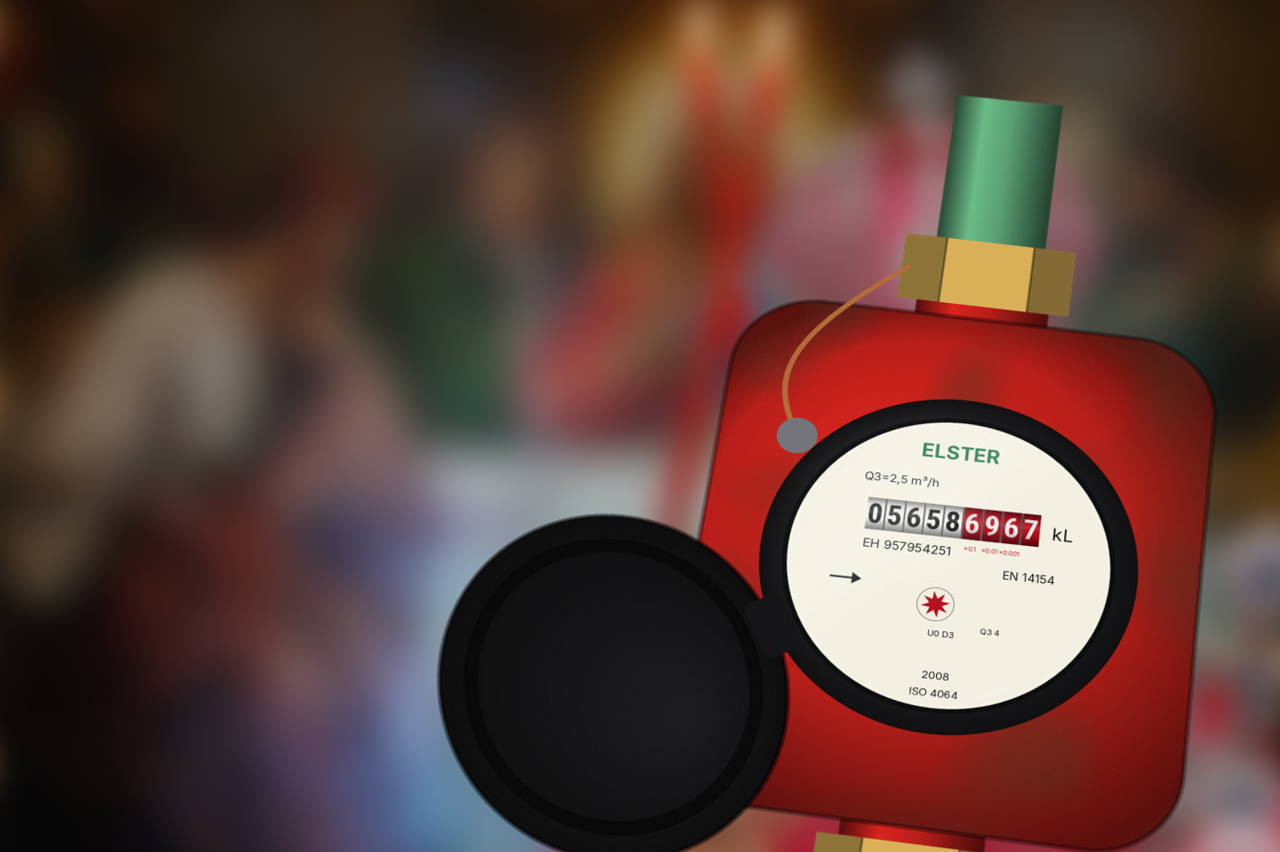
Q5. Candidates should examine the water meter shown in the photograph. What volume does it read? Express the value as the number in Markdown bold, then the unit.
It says **5658.6967** kL
